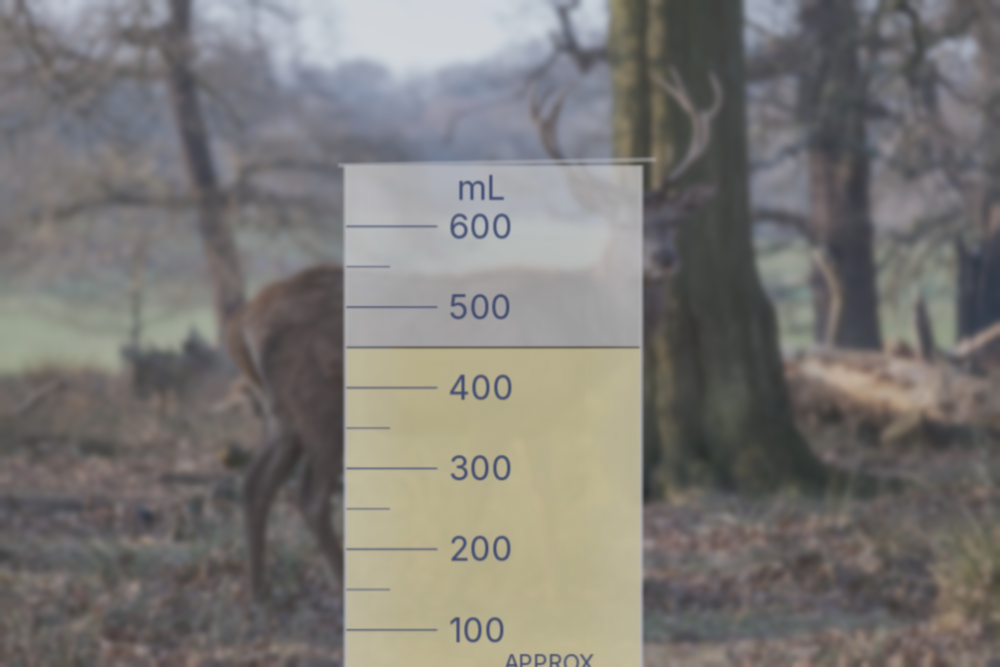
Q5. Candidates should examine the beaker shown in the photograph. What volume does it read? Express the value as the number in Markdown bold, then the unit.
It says **450** mL
